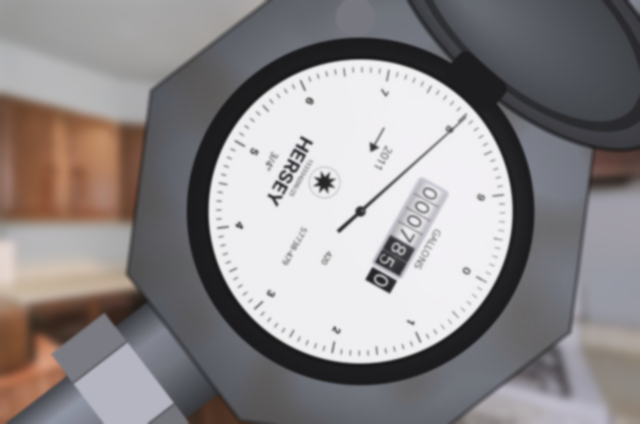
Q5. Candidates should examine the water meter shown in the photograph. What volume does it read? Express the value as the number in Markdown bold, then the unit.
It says **7848.0** gal
